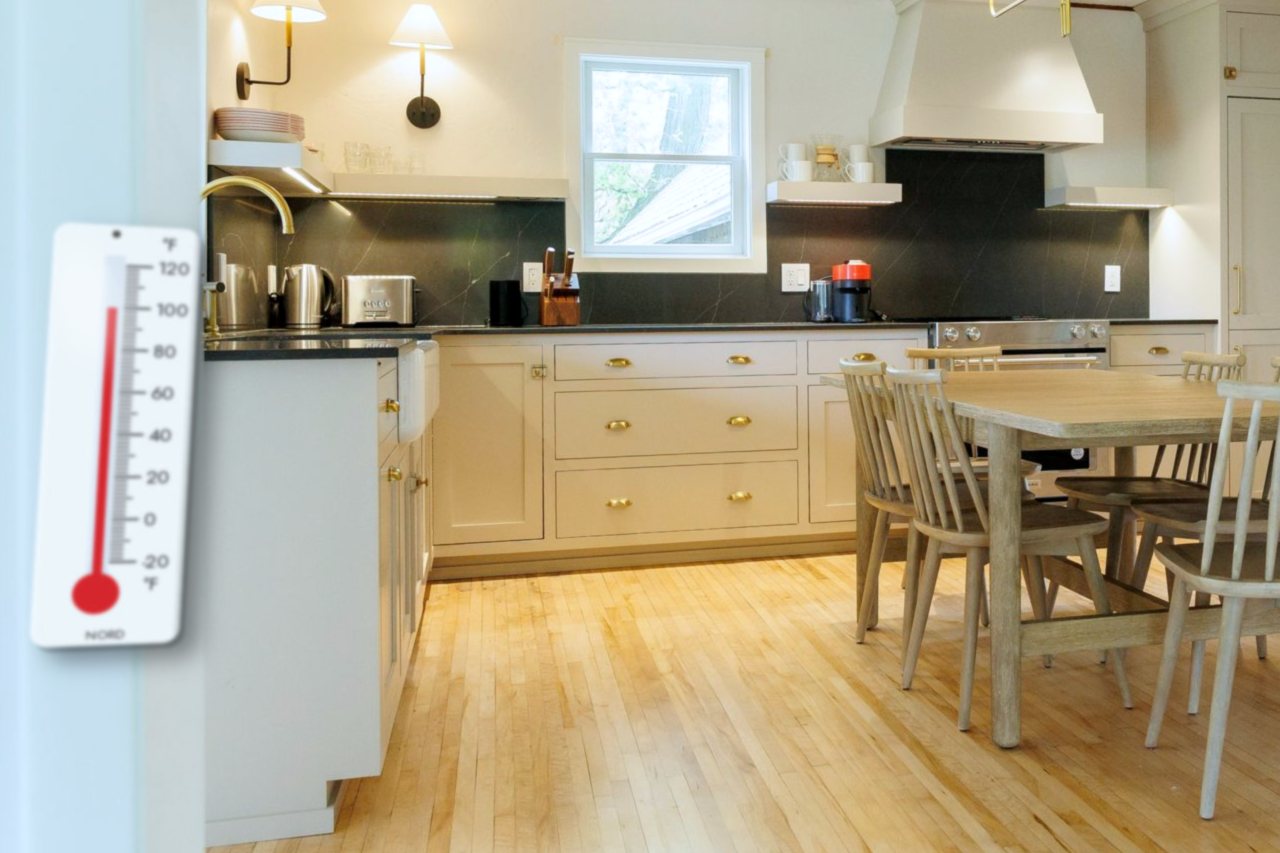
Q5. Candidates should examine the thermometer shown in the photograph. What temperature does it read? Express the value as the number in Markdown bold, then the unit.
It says **100** °F
